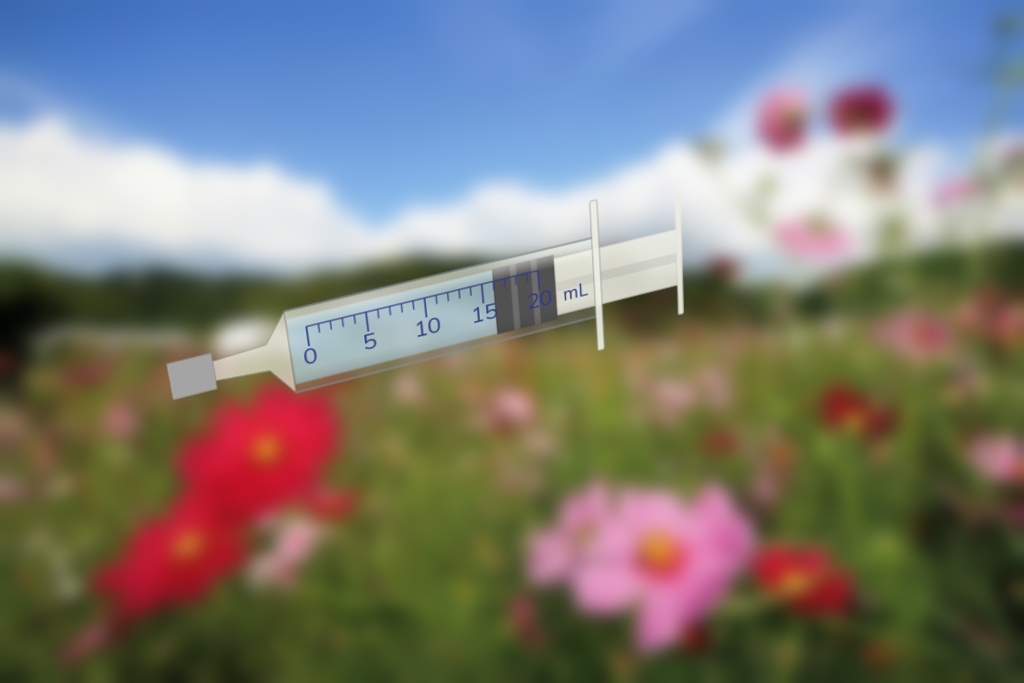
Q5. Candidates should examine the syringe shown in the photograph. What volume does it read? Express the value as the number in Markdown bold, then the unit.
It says **16** mL
